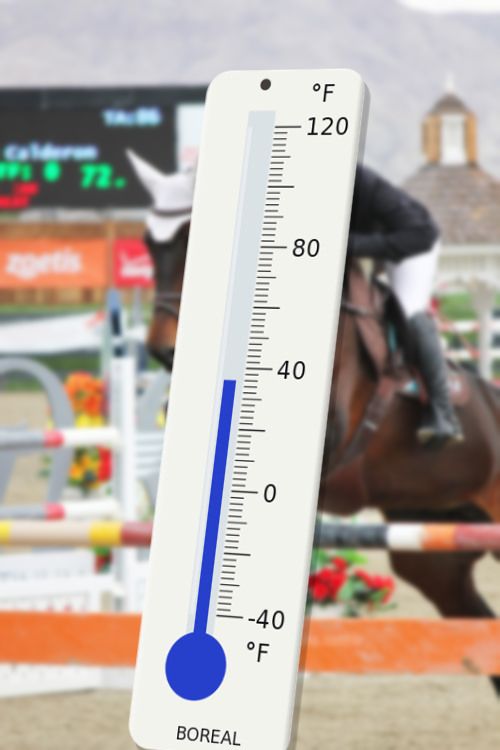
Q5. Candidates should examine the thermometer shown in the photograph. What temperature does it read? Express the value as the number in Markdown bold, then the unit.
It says **36** °F
